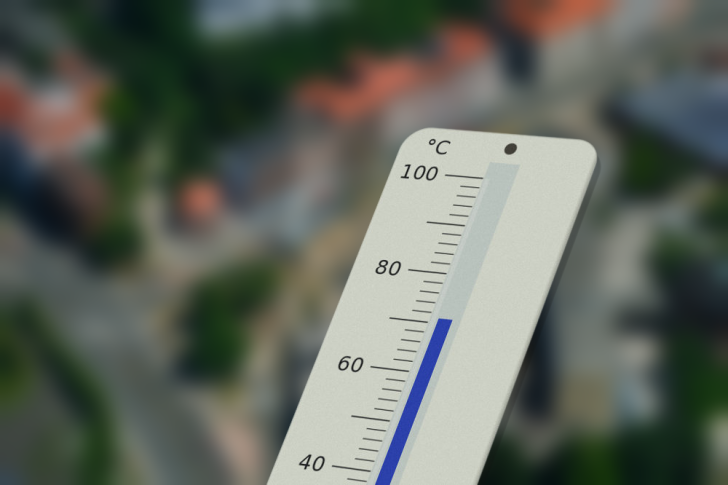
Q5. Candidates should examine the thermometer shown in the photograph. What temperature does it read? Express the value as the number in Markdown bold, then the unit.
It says **71** °C
